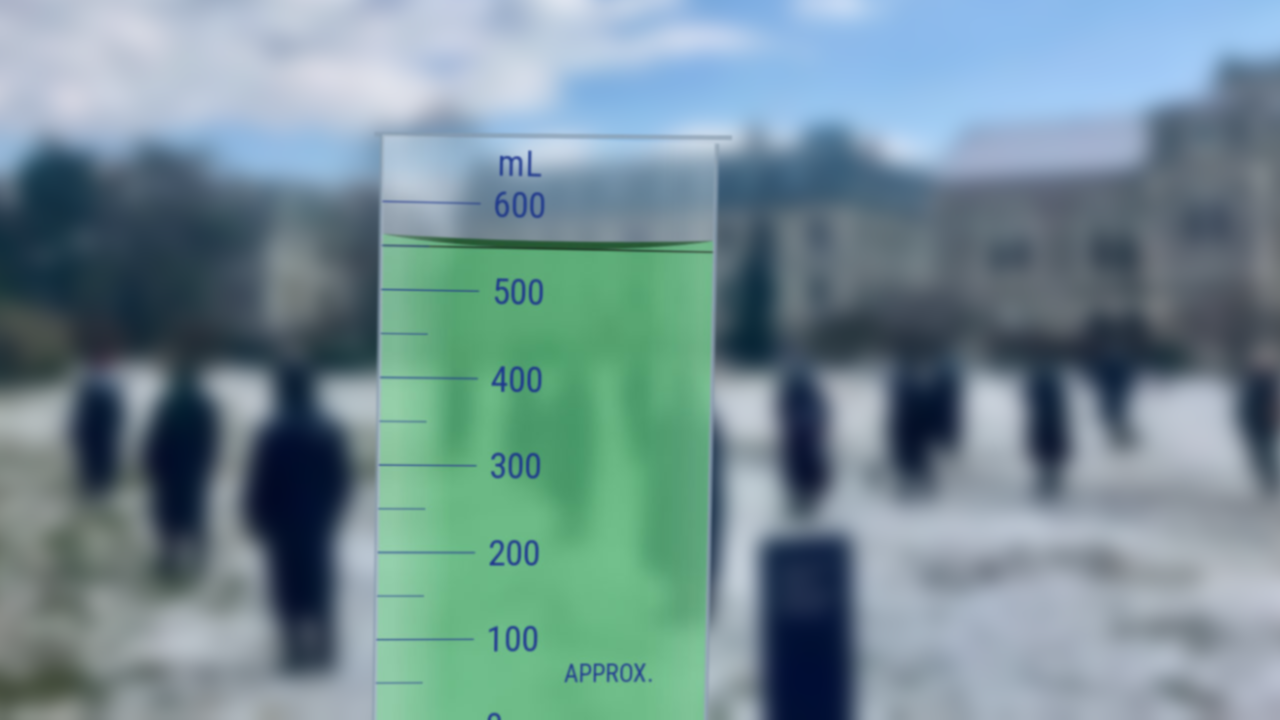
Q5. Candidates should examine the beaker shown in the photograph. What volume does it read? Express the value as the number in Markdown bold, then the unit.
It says **550** mL
